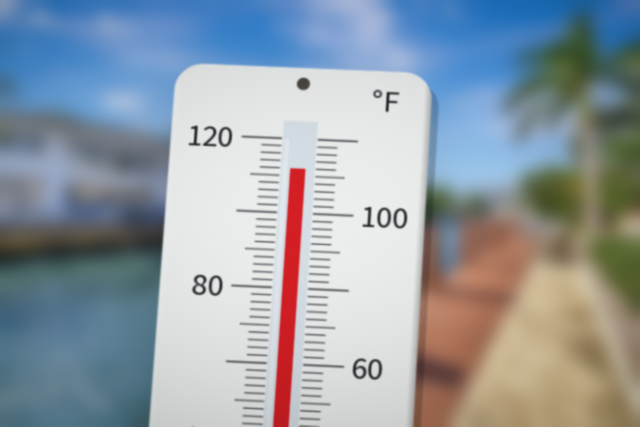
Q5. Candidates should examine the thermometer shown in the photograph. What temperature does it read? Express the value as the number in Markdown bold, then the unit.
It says **112** °F
